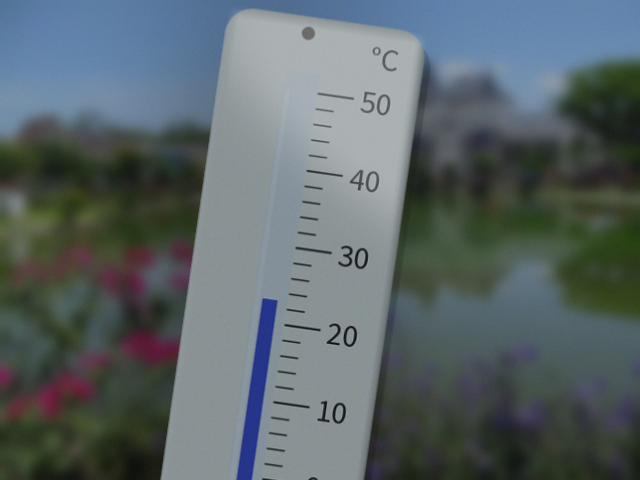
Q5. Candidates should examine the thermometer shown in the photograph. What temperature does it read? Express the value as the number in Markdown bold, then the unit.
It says **23** °C
